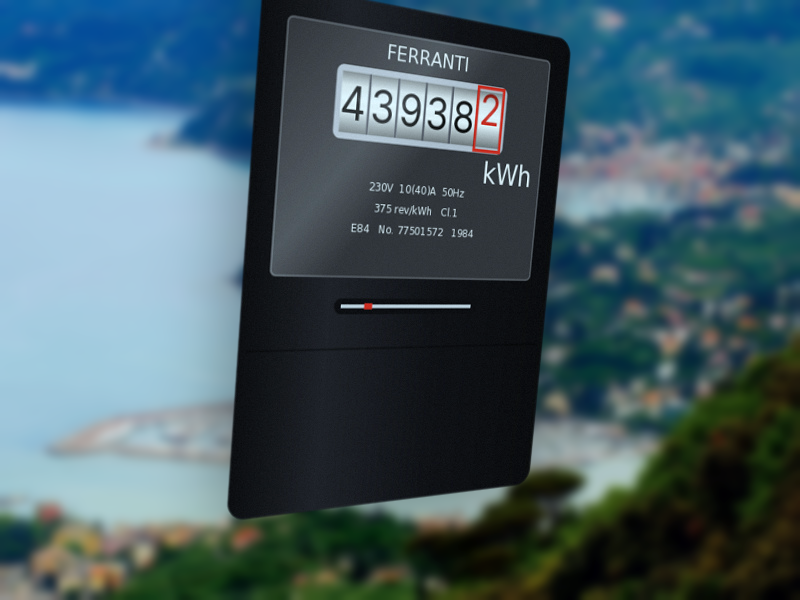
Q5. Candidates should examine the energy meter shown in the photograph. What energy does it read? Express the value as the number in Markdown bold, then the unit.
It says **43938.2** kWh
